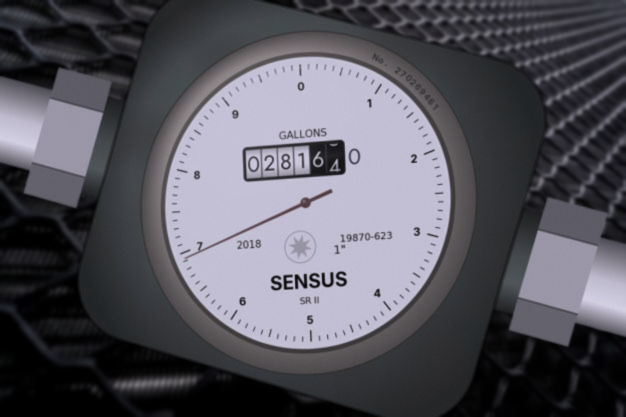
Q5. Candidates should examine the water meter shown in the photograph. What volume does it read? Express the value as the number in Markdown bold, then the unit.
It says **281636.9** gal
